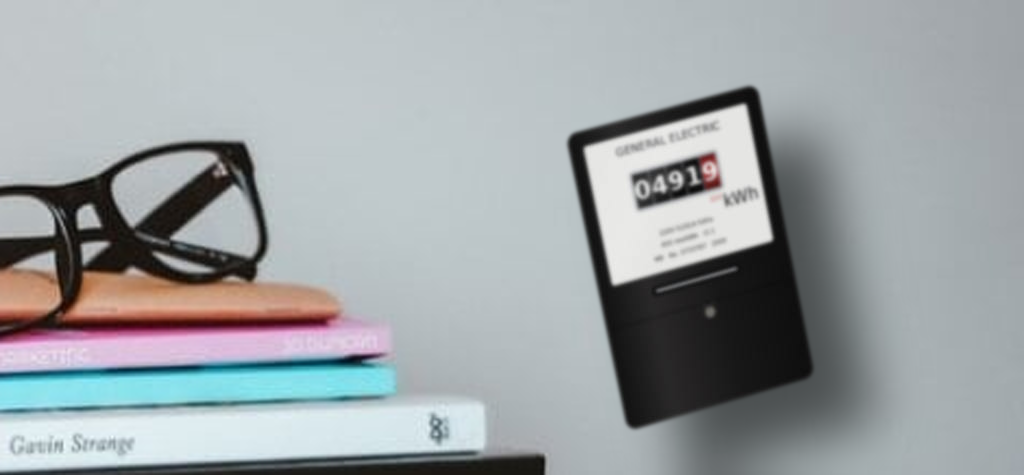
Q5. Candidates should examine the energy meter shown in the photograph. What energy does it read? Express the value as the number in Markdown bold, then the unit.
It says **491.9** kWh
